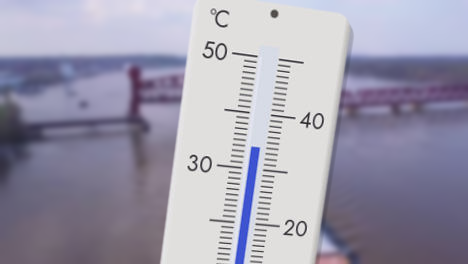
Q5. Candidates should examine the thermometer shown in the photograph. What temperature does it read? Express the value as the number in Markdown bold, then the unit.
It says **34** °C
